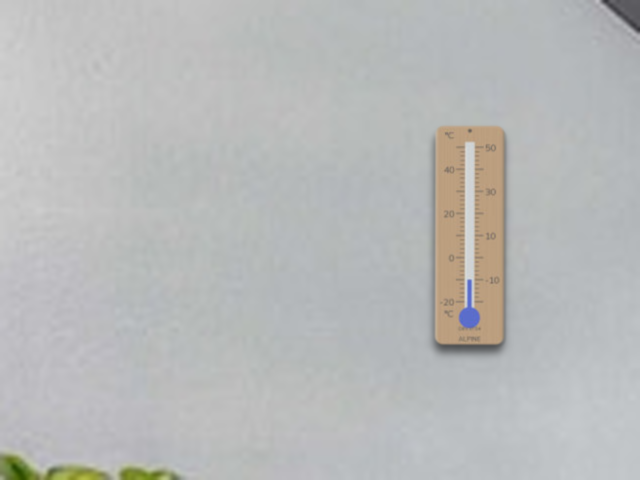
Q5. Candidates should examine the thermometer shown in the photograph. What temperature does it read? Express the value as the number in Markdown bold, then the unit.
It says **-10** °C
